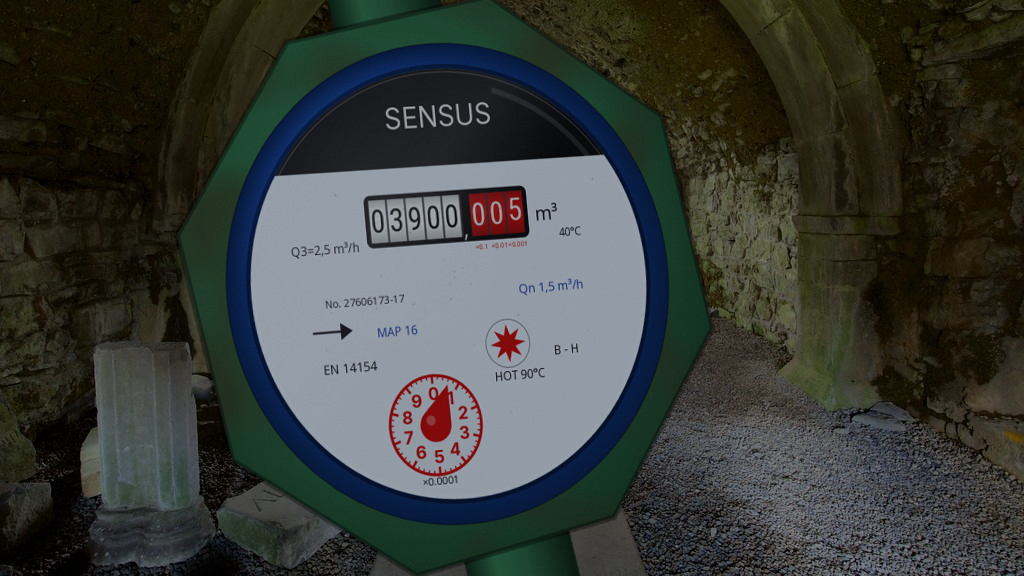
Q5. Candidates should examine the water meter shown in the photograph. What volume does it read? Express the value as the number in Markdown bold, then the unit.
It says **3900.0050** m³
